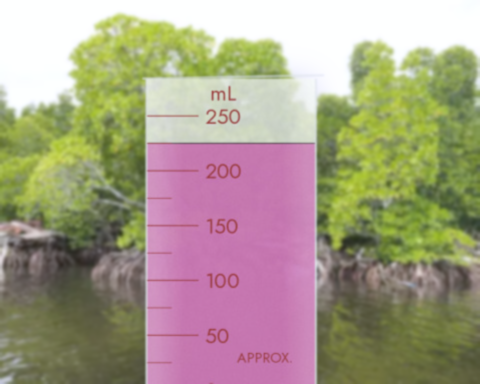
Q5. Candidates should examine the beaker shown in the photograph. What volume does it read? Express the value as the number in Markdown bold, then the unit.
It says **225** mL
